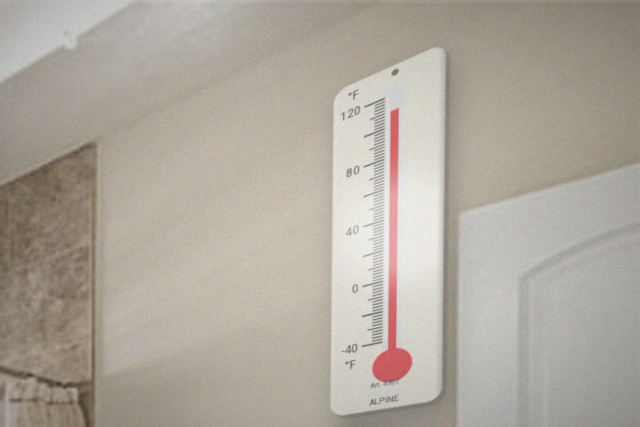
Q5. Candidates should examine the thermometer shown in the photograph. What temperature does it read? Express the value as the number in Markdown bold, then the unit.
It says **110** °F
